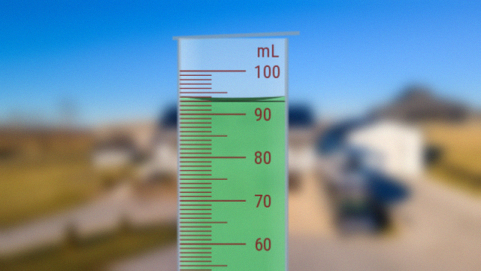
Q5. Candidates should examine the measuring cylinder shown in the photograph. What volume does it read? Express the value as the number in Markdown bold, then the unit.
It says **93** mL
